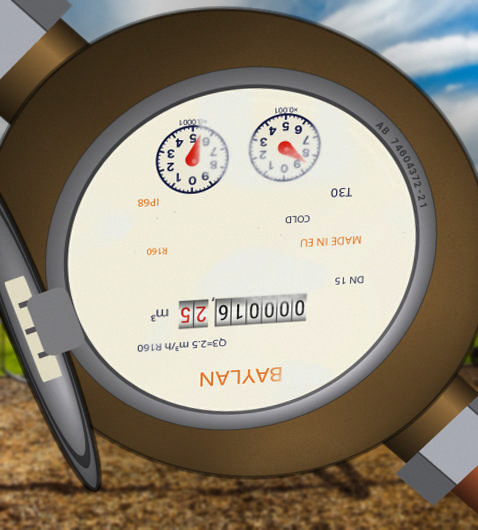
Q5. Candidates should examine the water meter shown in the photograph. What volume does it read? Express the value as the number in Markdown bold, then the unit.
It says **16.2585** m³
